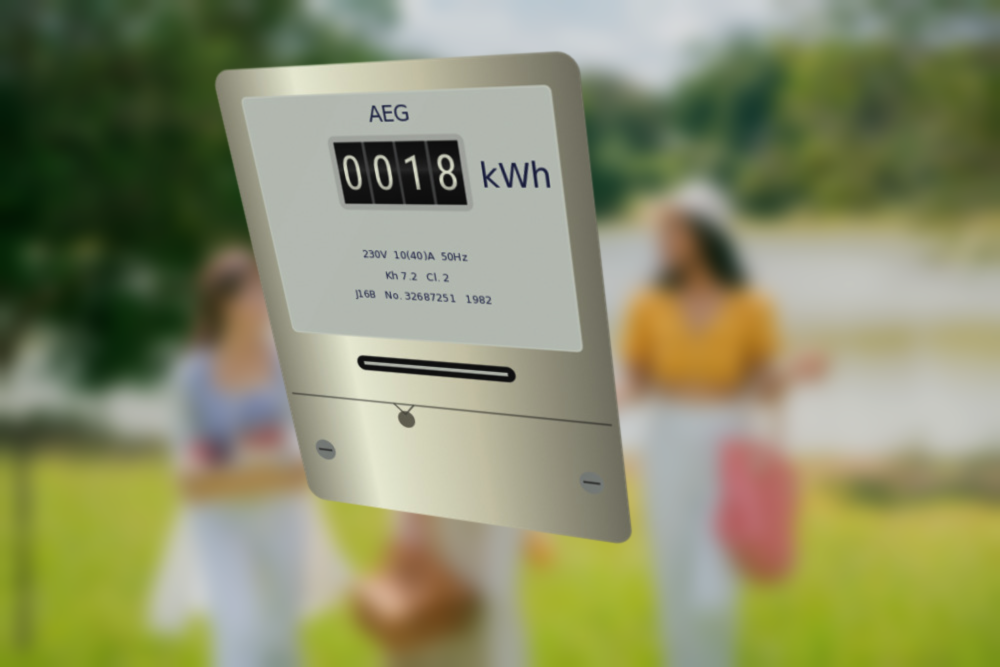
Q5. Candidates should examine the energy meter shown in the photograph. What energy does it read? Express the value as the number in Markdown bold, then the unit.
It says **18** kWh
